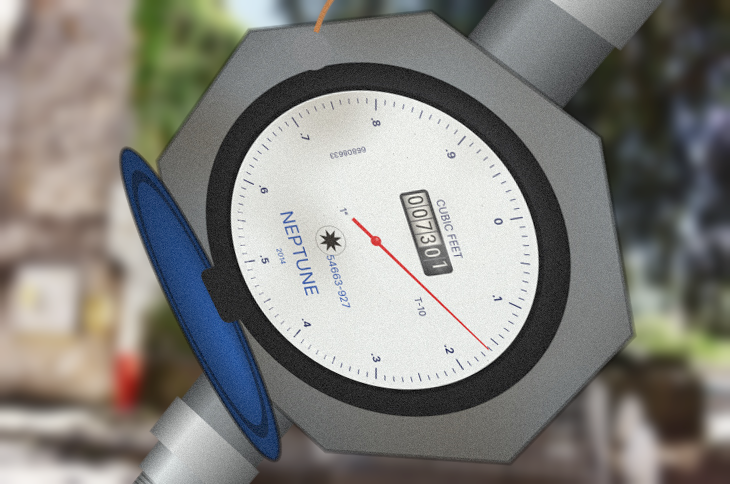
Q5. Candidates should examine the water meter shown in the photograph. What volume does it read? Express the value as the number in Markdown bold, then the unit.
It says **7301.16** ft³
